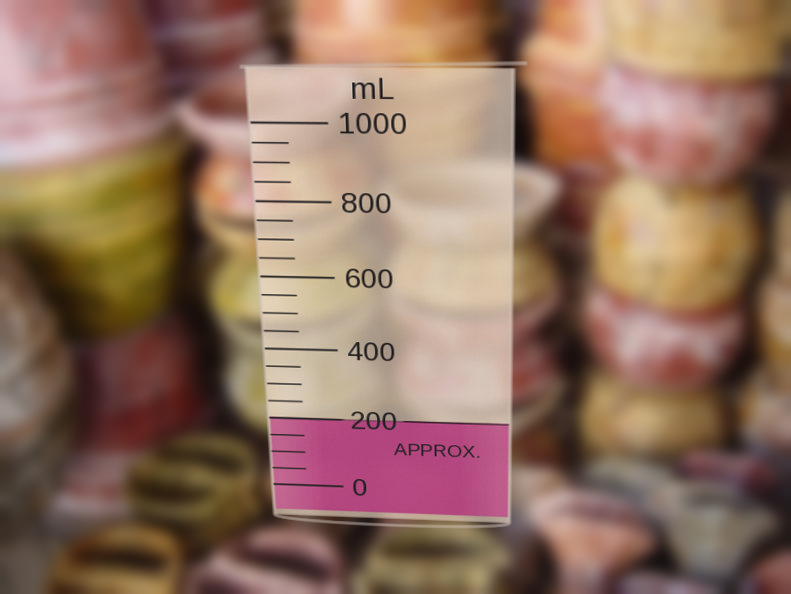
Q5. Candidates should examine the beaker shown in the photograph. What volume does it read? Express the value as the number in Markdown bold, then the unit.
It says **200** mL
